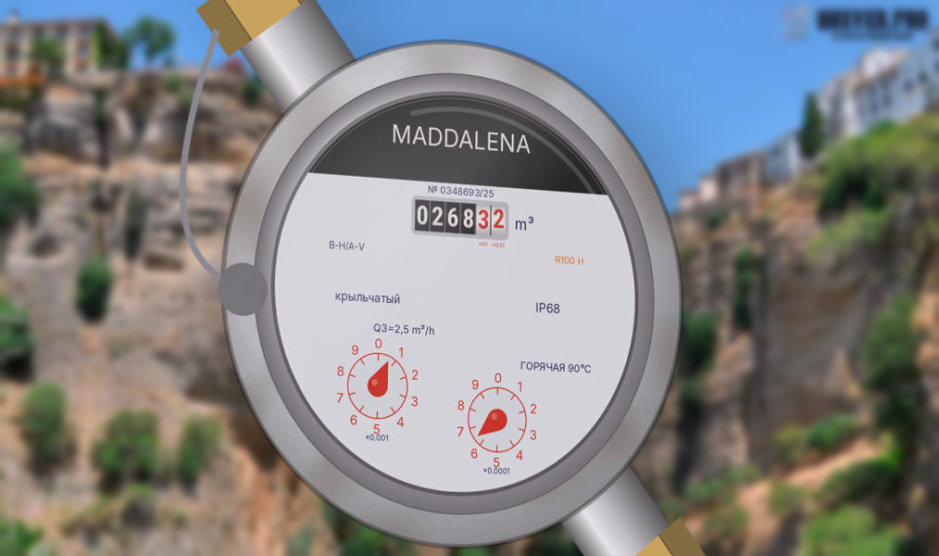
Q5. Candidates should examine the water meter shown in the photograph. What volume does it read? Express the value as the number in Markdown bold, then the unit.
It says **268.3206** m³
